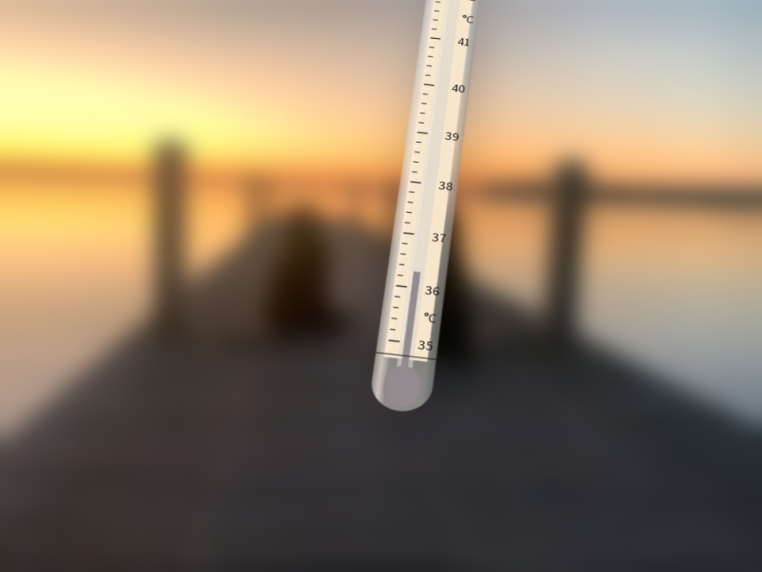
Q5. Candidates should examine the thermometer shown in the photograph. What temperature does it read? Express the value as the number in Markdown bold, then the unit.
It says **36.3** °C
